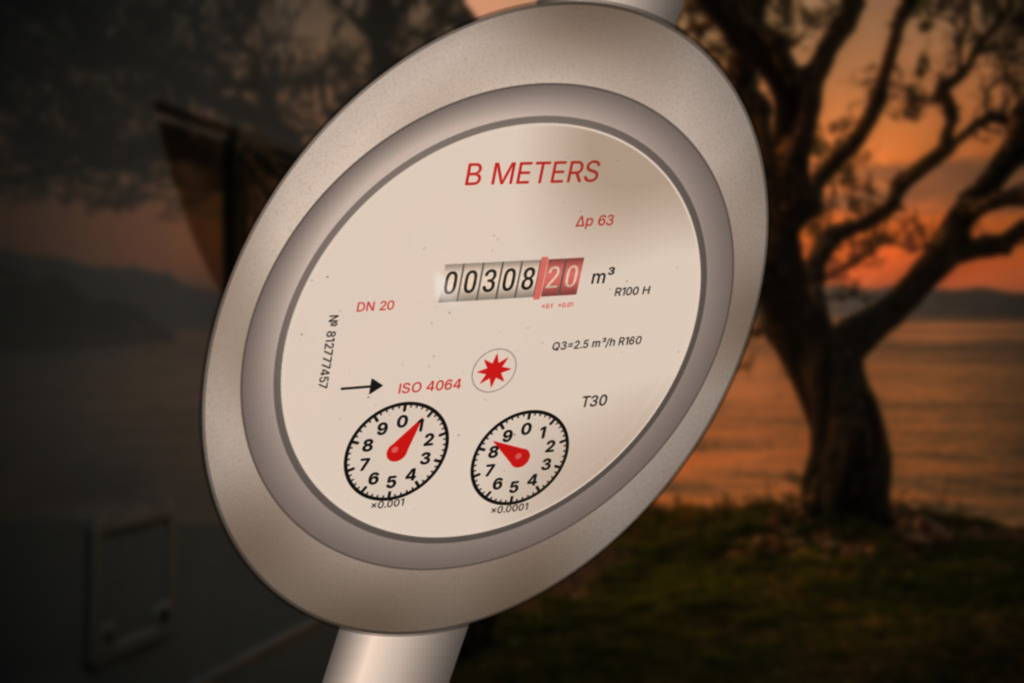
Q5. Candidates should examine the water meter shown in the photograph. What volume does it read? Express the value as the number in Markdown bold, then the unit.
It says **308.2008** m³
